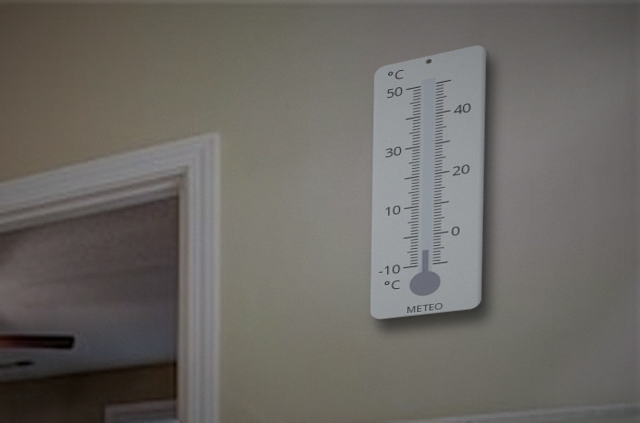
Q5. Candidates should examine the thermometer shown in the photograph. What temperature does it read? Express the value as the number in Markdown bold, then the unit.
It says **-5** °C
